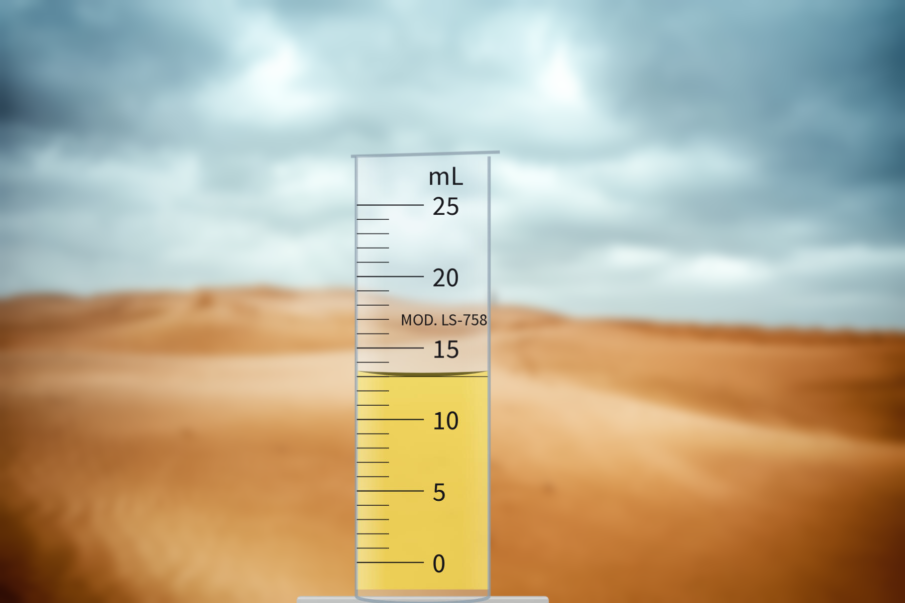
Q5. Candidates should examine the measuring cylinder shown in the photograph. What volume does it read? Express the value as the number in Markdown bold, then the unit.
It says **13** mL
